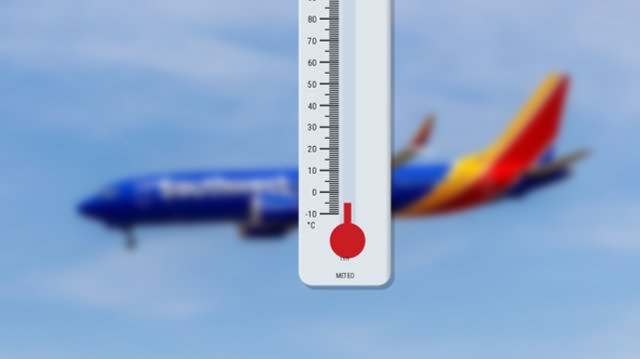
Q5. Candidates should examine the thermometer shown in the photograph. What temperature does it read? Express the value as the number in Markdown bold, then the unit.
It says **-5** °C
